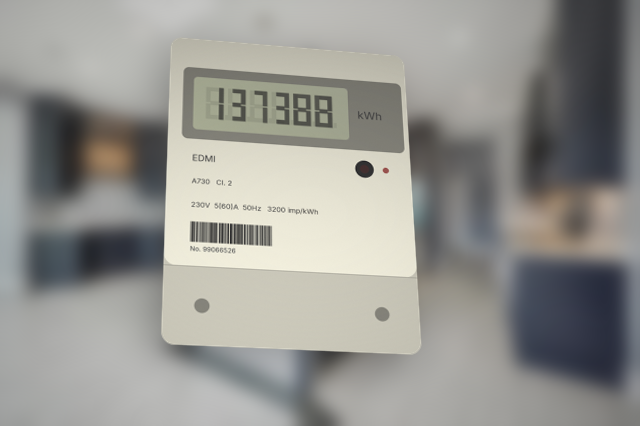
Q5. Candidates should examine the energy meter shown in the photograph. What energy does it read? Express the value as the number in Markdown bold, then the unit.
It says **137388** kWh
